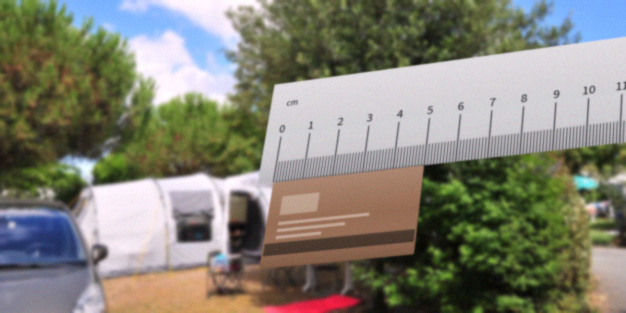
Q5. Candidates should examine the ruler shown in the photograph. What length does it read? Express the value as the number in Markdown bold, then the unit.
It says **5** cm
